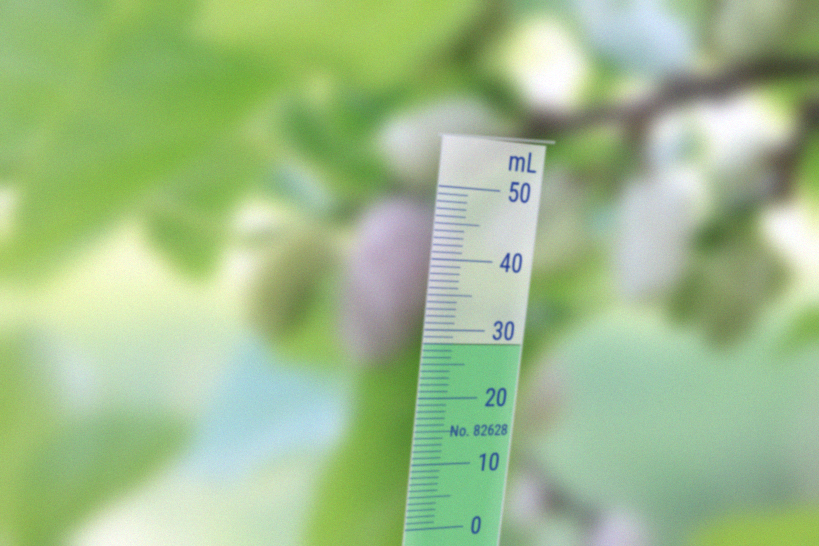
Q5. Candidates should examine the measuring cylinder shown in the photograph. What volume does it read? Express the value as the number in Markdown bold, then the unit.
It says **28** mL
